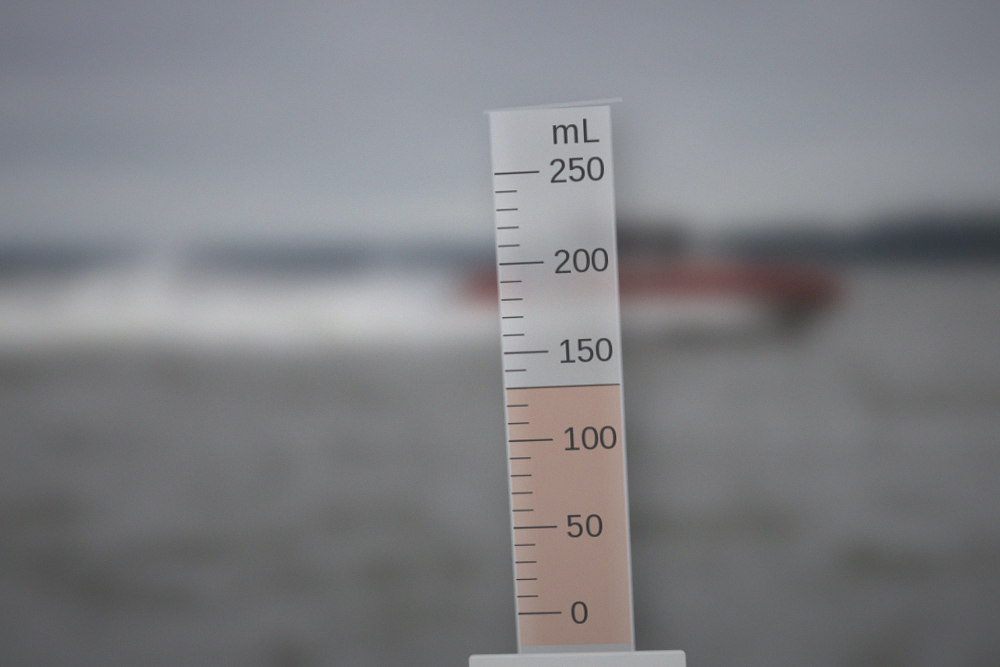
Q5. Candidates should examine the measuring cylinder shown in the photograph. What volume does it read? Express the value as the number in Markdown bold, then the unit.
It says **130** mL
